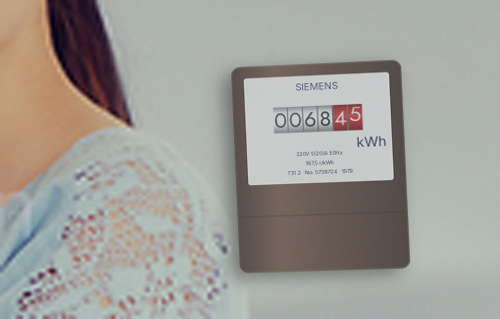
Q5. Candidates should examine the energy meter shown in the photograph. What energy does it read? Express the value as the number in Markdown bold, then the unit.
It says **68.45** kWh
